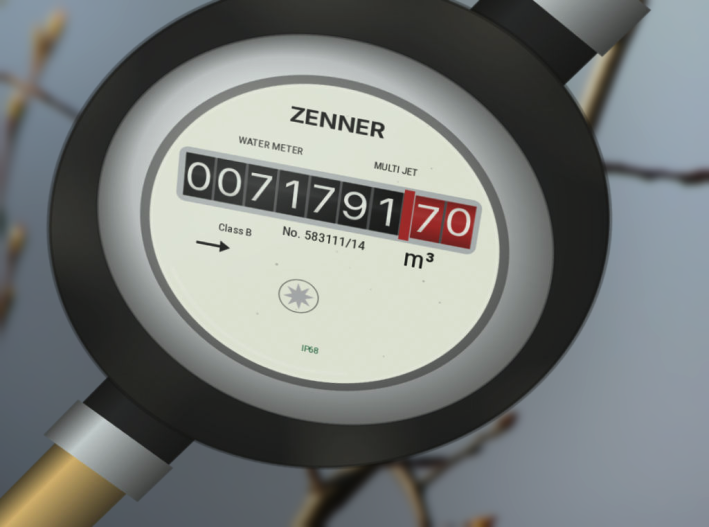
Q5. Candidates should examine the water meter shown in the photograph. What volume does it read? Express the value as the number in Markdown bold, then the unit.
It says **71791.70** m³
